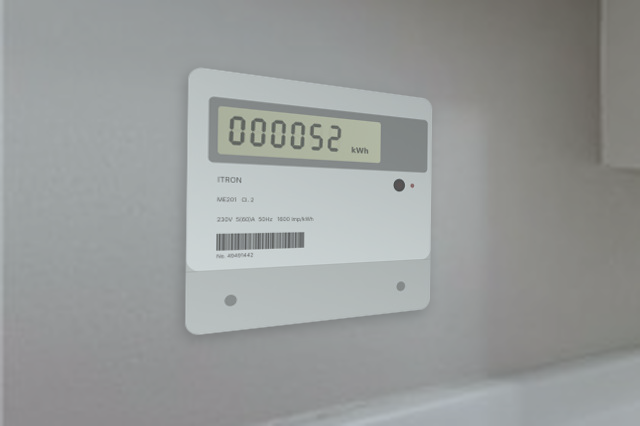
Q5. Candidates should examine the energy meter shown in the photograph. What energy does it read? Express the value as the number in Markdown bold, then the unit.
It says **52** kWh
